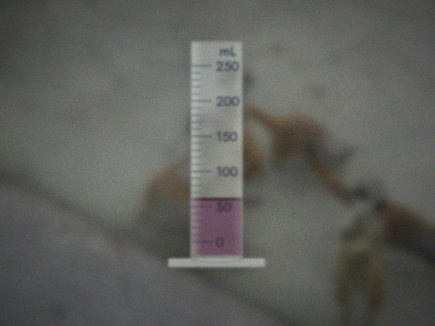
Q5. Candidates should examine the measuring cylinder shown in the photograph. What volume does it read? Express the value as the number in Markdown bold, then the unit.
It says **60** mL
